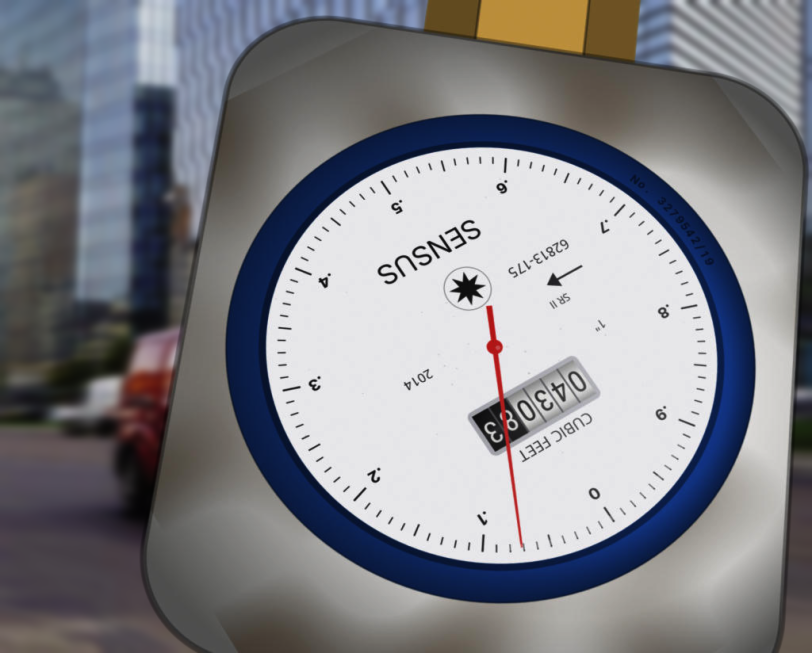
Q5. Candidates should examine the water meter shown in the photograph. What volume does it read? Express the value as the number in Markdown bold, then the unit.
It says **43083.07** ft³
